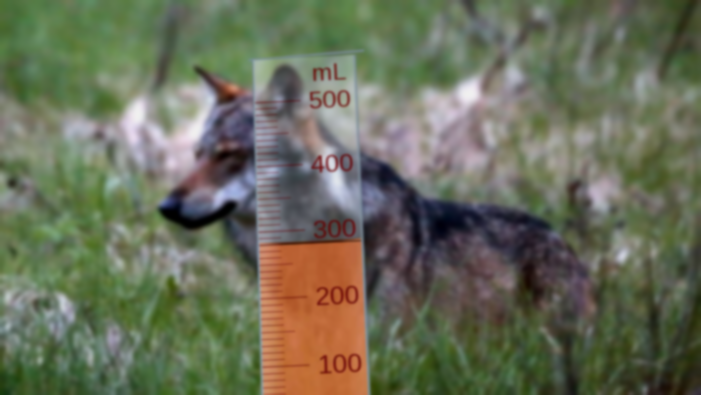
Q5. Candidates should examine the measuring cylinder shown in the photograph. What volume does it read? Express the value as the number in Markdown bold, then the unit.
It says **280** mL
